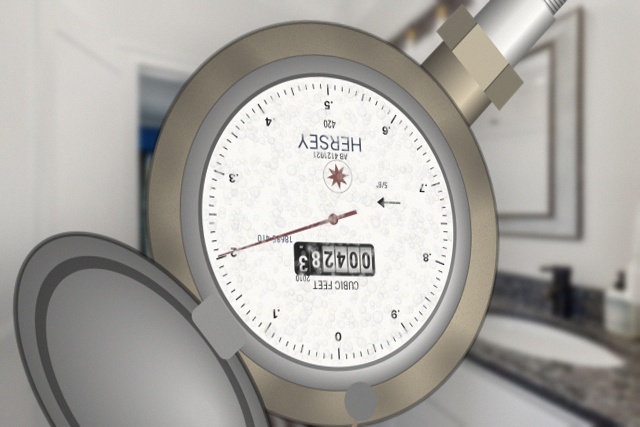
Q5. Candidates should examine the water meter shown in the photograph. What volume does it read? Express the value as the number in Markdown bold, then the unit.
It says **4283.20** ft³
